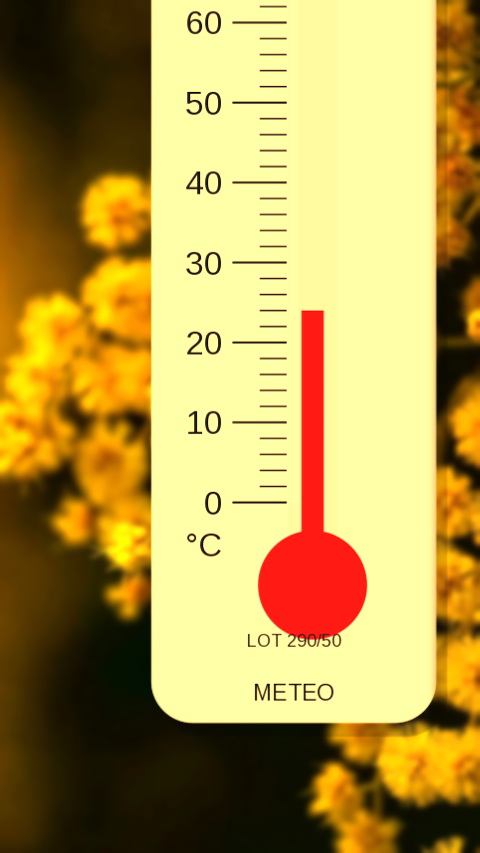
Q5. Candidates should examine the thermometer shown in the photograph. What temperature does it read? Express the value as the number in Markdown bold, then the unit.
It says **24** °C
